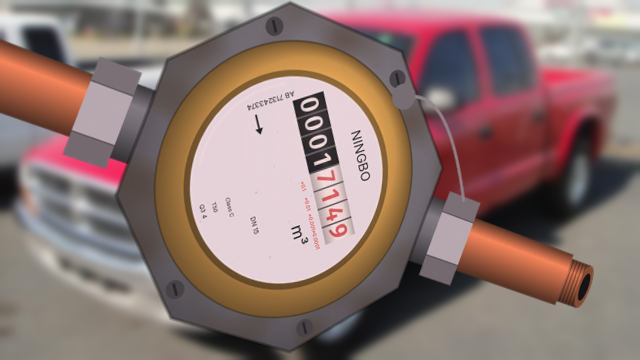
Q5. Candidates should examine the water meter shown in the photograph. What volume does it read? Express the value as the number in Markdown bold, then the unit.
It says **1.7149** m³
